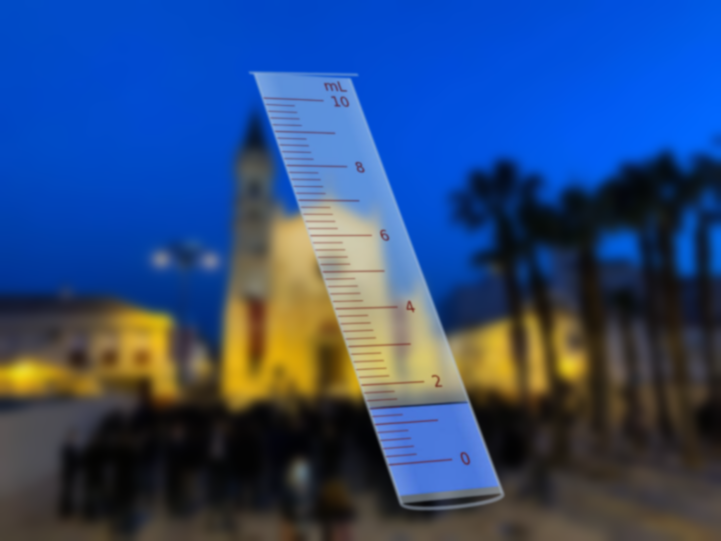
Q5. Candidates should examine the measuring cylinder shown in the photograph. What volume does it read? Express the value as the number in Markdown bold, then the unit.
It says **1.4** mL
